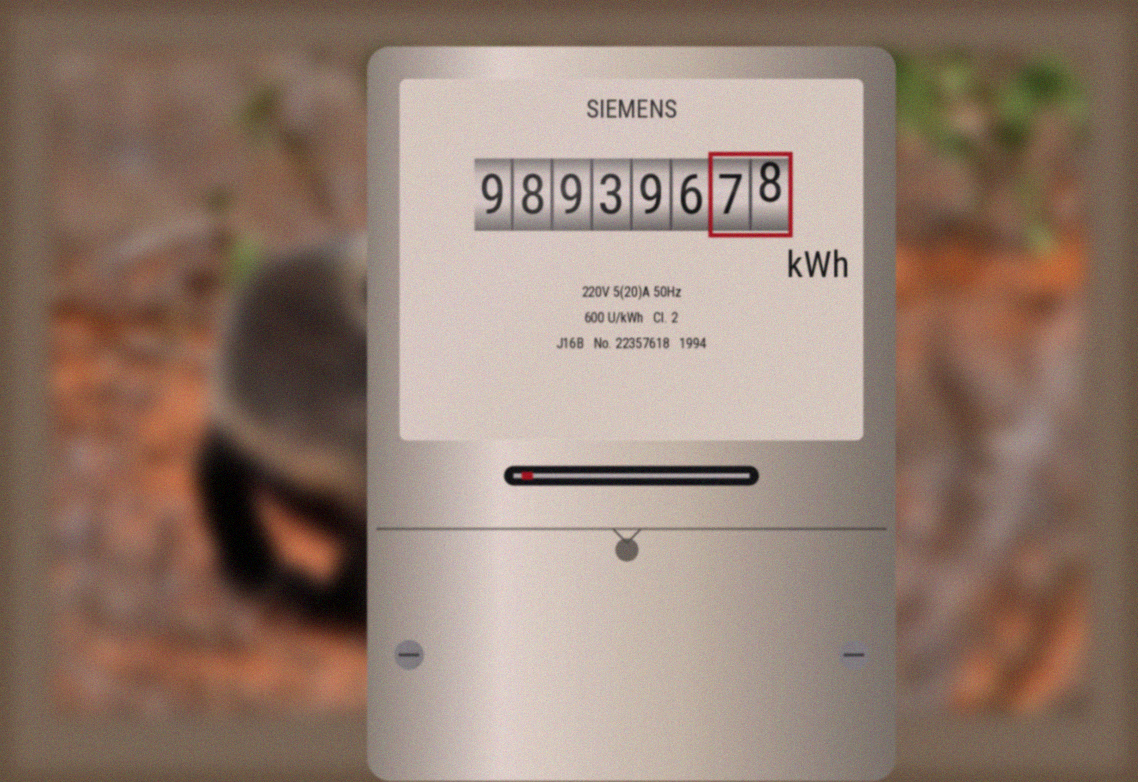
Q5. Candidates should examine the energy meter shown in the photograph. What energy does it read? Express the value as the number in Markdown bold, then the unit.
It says **989396.78** kWh
